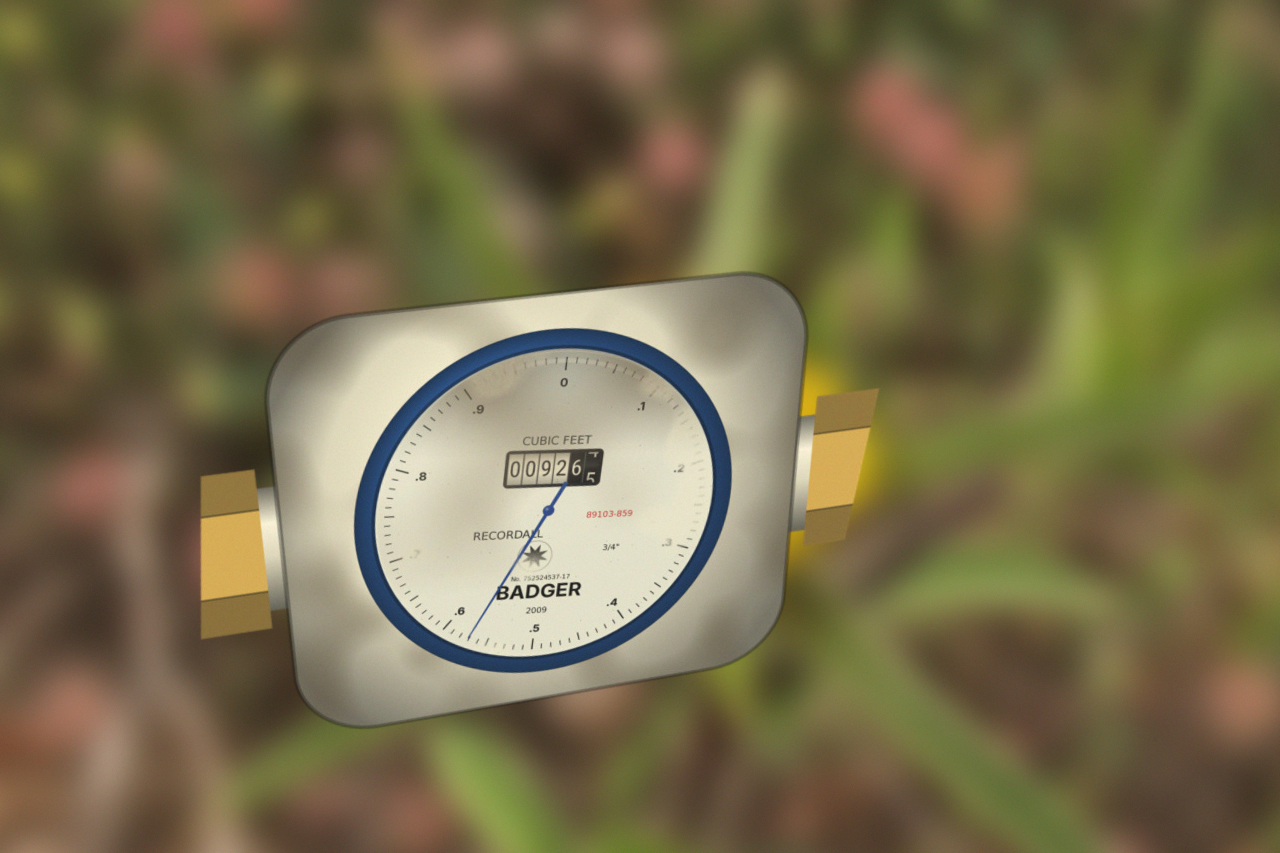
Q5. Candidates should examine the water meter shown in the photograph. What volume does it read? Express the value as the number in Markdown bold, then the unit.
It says **9264.57** ft³
